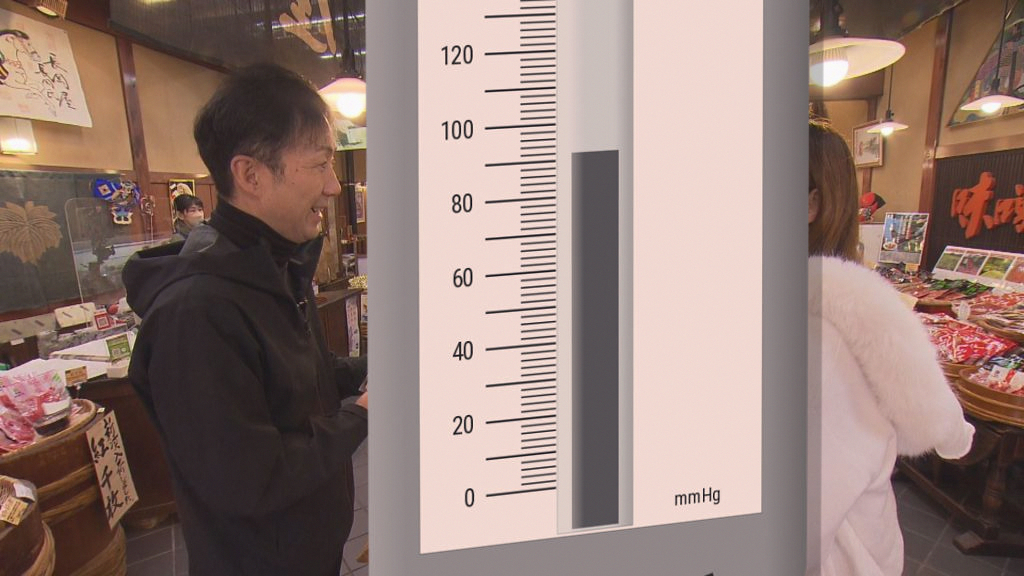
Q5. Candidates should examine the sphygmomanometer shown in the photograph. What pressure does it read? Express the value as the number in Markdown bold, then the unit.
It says **92** mmHg
